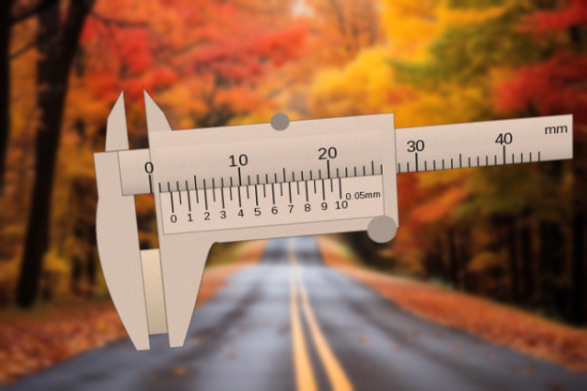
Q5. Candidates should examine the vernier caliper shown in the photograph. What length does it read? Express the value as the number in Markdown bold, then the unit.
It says **2.2** mm
